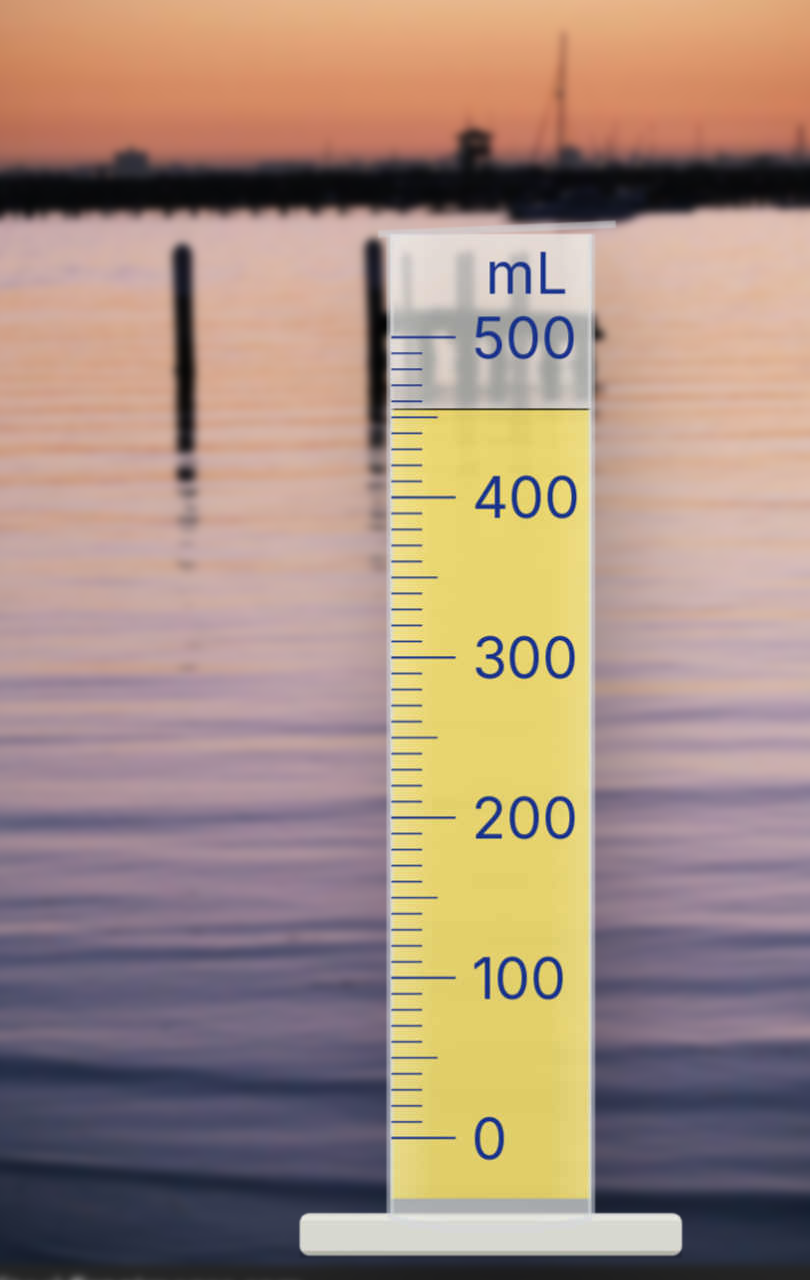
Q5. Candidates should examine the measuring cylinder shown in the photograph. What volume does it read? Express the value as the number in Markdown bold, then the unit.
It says **455** mL
